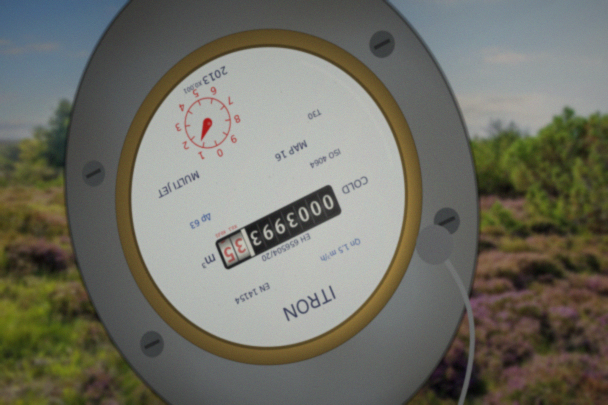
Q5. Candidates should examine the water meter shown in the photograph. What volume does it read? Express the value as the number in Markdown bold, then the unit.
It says **3993.351** m³
